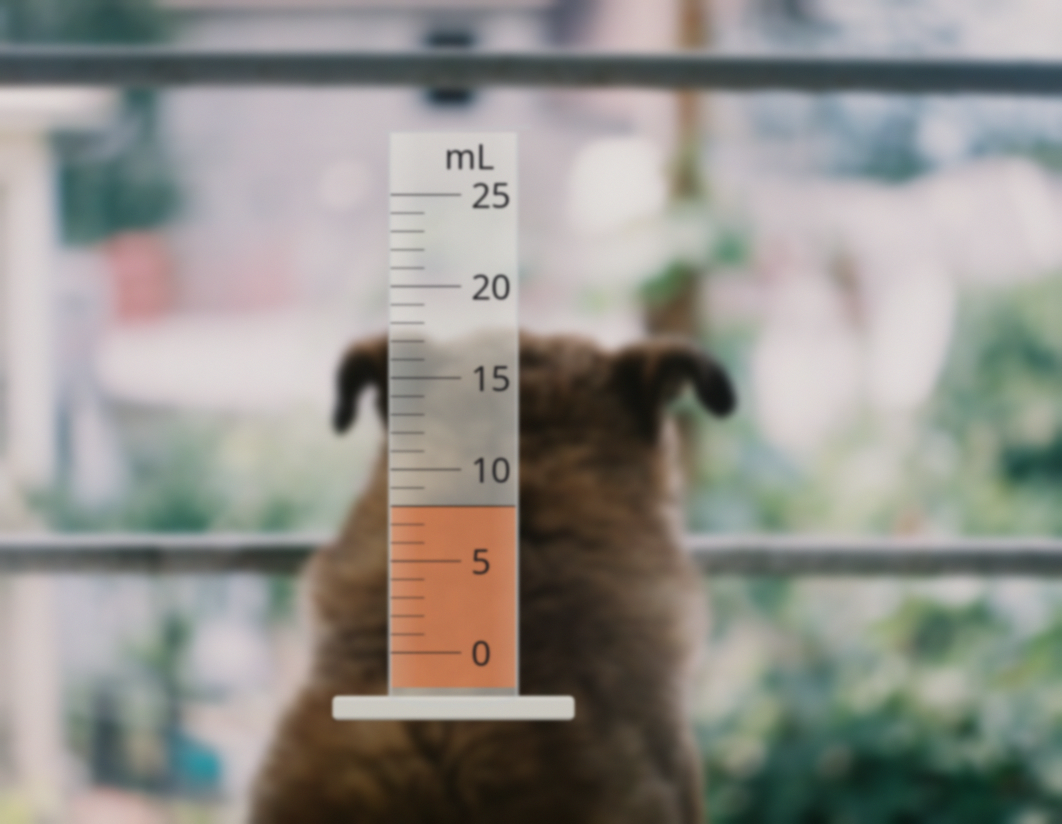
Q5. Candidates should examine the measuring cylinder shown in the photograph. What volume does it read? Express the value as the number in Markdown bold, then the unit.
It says **8** mL
